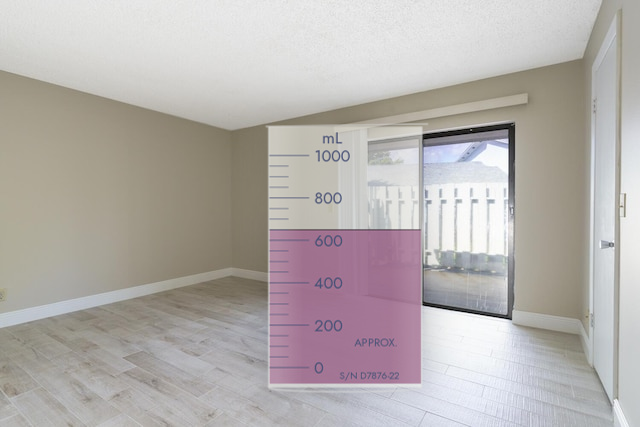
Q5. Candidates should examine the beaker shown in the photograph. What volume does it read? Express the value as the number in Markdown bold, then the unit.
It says **650** mL
